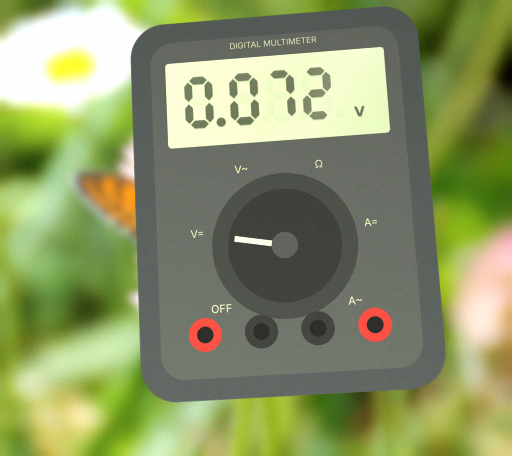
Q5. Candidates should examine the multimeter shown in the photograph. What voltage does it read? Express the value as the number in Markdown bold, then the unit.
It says **0.072** V
